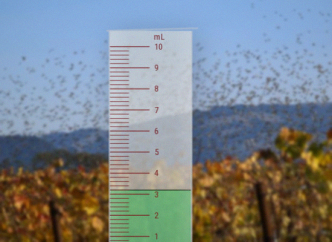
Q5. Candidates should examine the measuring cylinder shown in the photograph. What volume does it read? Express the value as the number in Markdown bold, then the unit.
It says **3.2** mL
